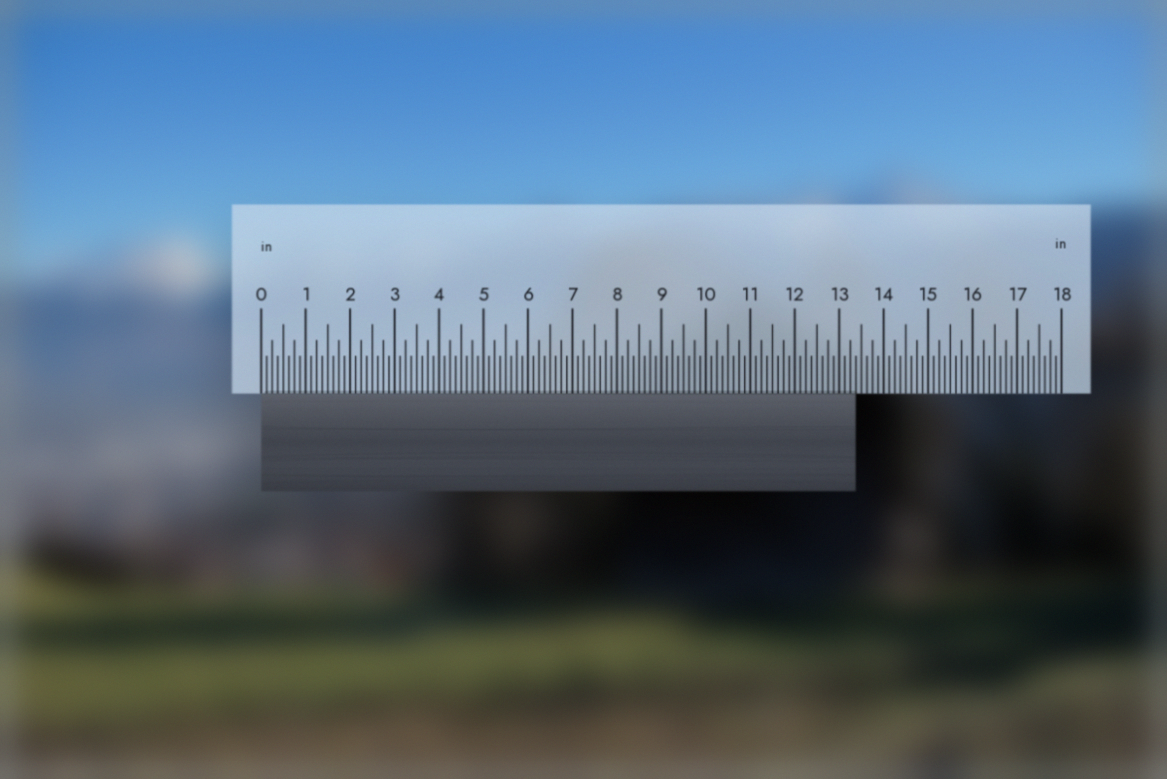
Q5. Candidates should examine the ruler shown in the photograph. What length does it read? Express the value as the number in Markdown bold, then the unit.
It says **13.375** in
